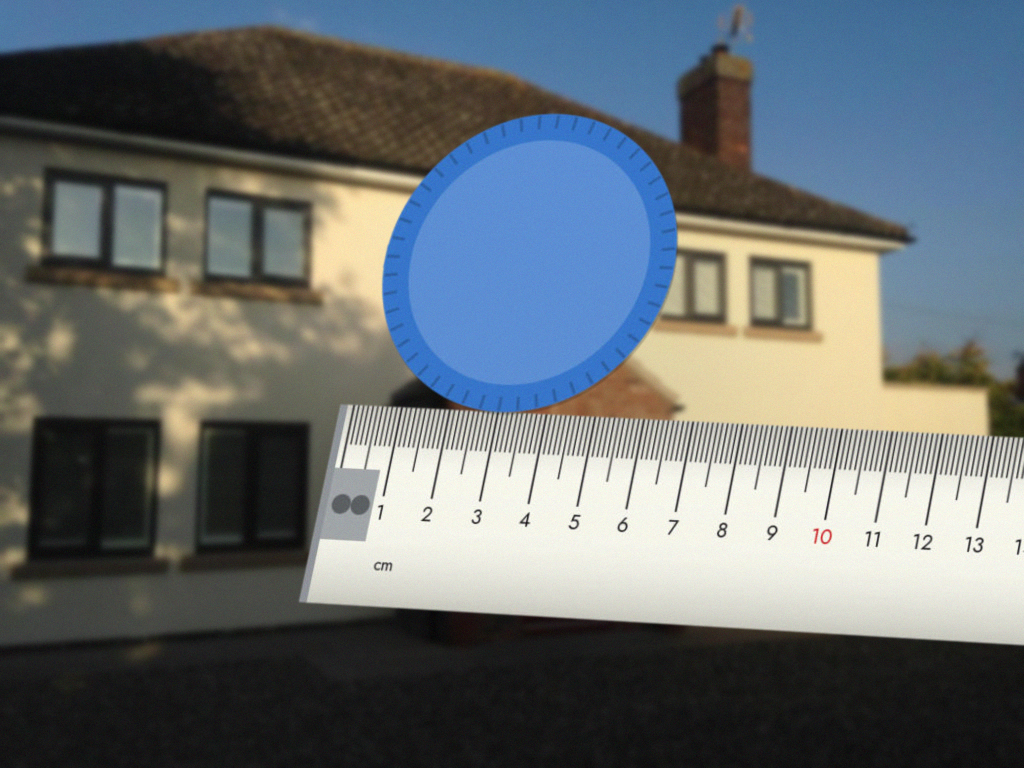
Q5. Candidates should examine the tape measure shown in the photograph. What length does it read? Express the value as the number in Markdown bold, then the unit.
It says **6** cm
